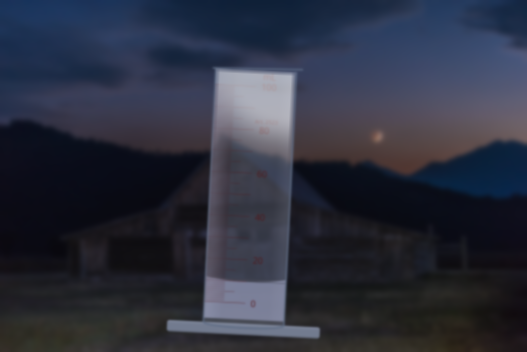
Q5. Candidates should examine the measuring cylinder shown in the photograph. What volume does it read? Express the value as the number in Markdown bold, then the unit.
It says **10** mL
